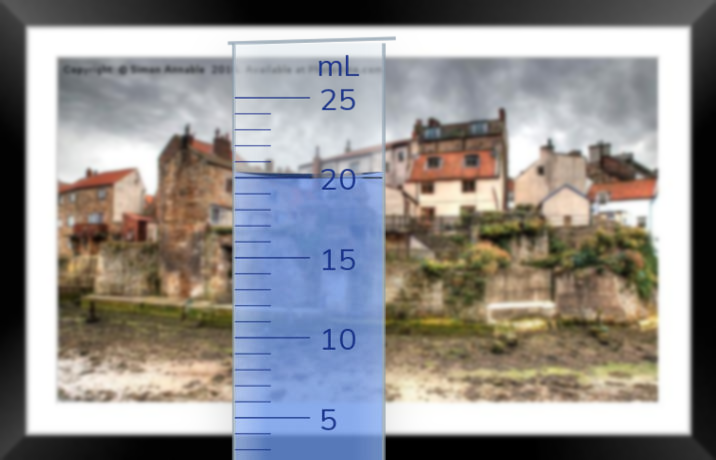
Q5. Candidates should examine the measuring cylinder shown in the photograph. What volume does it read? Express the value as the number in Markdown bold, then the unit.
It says **20** mL
